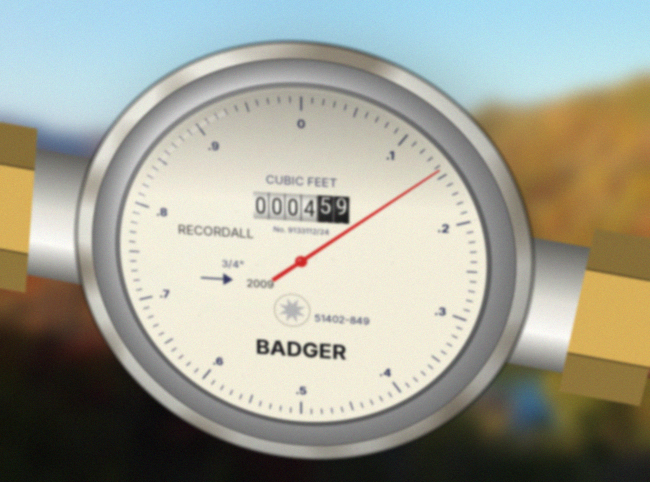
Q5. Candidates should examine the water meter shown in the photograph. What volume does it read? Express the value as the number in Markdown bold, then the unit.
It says **459.14** ft³
